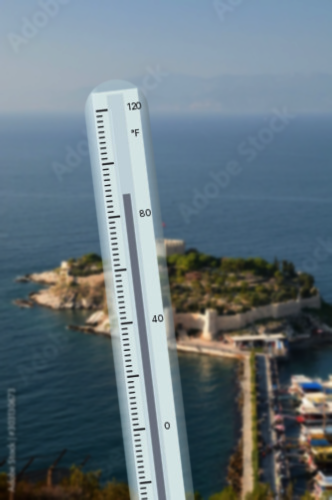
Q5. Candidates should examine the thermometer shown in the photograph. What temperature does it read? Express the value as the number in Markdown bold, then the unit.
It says **88** °F
